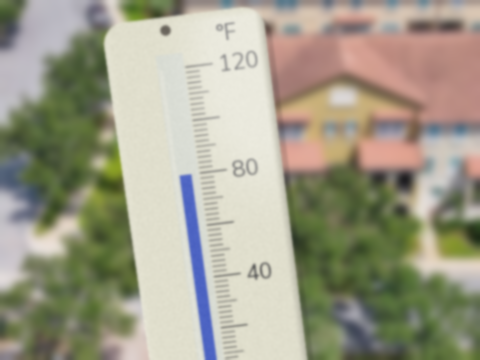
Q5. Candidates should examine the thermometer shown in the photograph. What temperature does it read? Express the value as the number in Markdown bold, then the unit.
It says **80** °F
